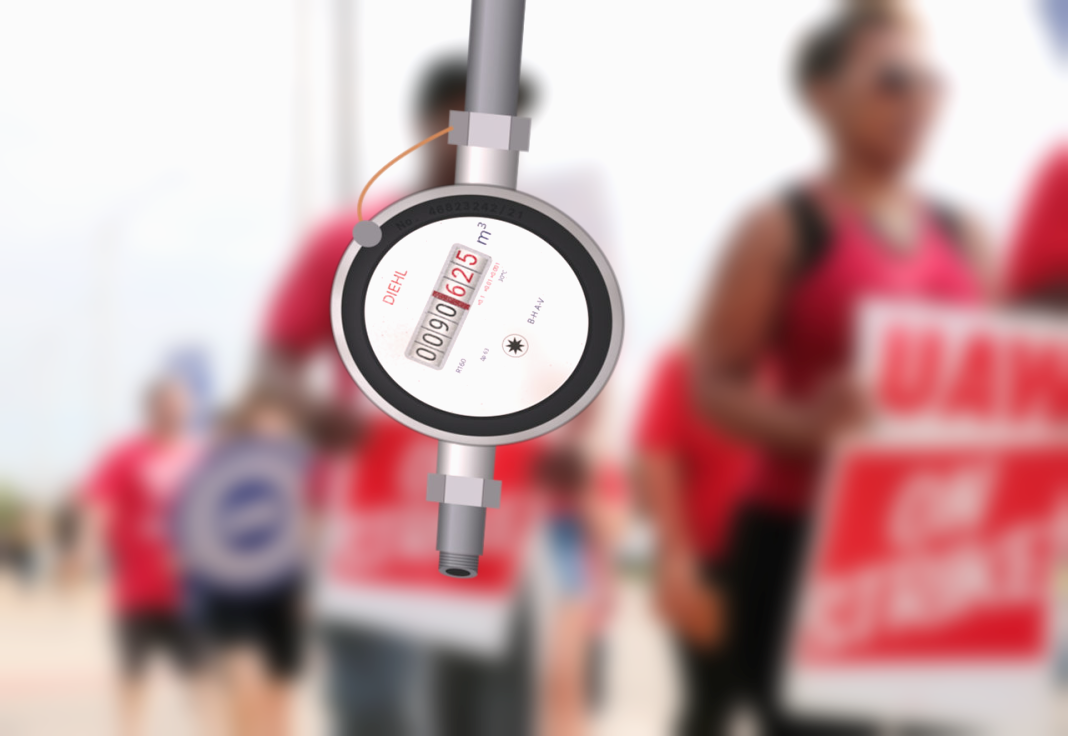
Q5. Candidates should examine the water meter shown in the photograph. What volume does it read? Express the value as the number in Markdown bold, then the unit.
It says **90.625** m³
